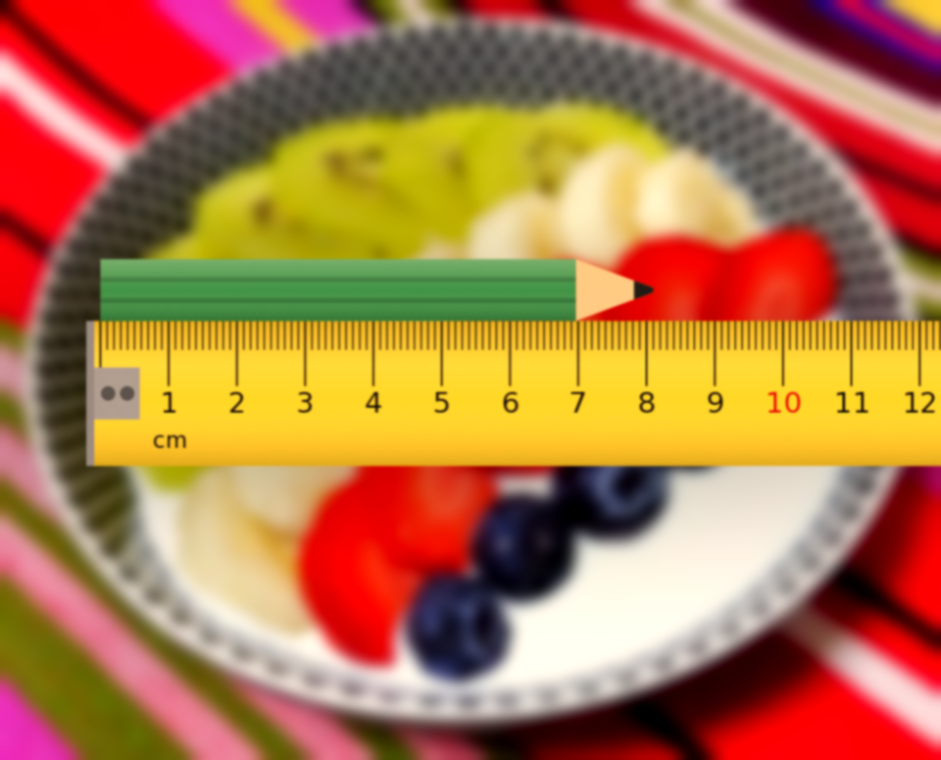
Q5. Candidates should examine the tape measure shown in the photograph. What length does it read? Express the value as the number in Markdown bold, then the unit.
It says **8.1** cm
